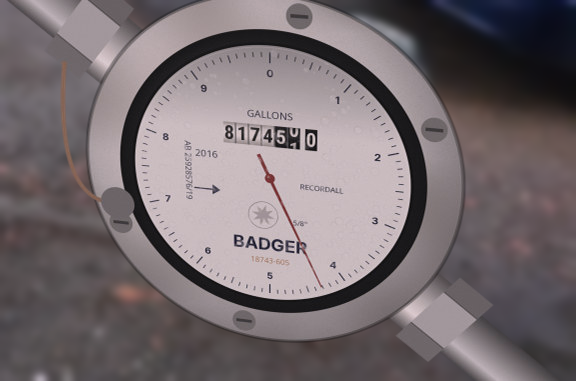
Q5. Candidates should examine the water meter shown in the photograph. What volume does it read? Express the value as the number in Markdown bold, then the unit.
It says **8174504.3** gal
